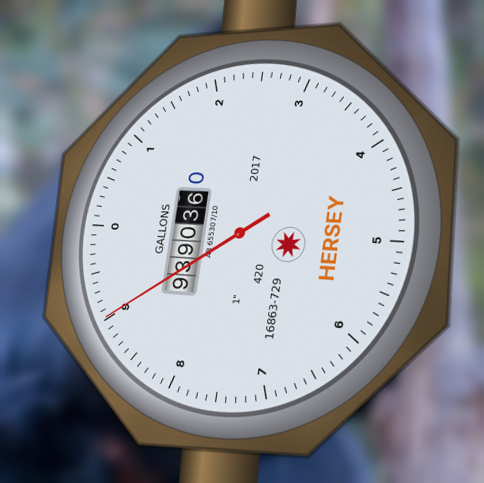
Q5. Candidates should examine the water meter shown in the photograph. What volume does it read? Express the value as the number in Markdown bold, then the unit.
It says **9390359.0** gal
